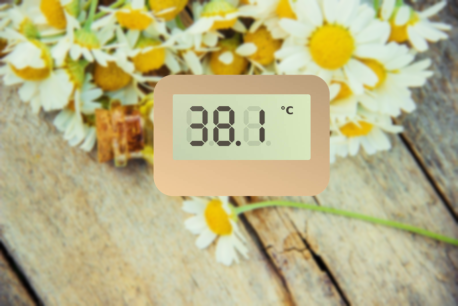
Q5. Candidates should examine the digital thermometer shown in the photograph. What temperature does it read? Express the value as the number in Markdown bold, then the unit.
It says **38.1** °C
